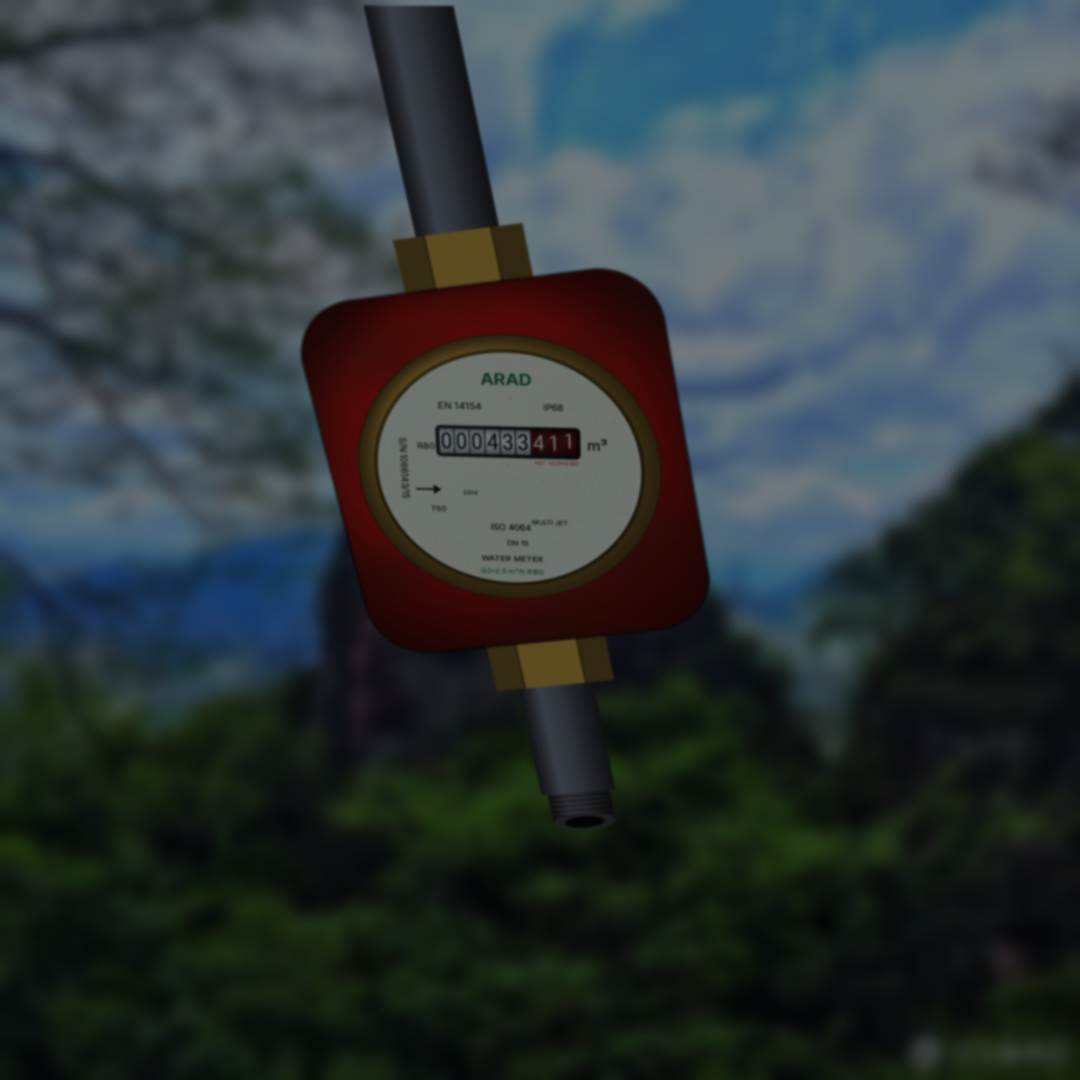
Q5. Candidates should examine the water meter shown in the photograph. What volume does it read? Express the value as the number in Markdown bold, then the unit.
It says **433.411** m³
